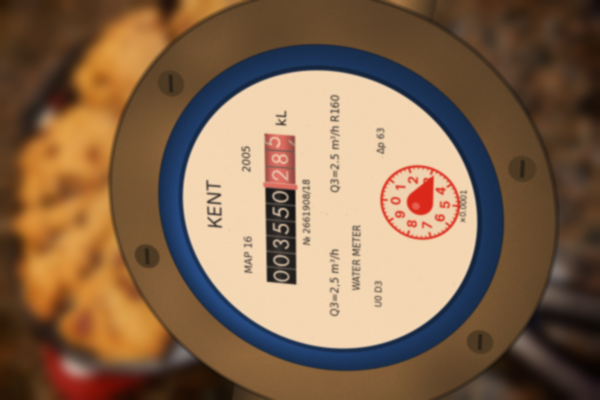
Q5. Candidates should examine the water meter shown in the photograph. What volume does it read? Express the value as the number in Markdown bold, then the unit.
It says **3550.2853** kL
